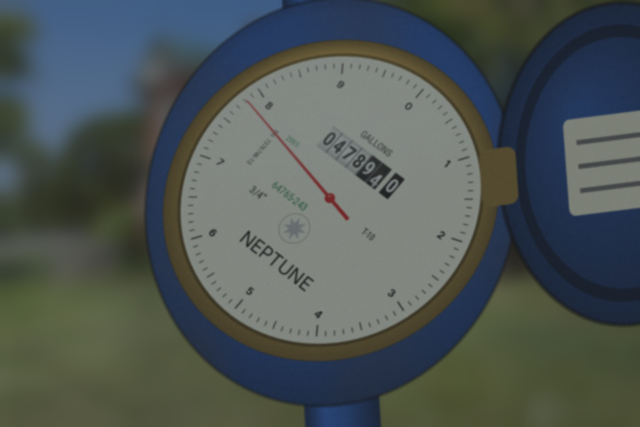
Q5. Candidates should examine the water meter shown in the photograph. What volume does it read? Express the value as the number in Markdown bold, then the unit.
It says **478937.8** gal
